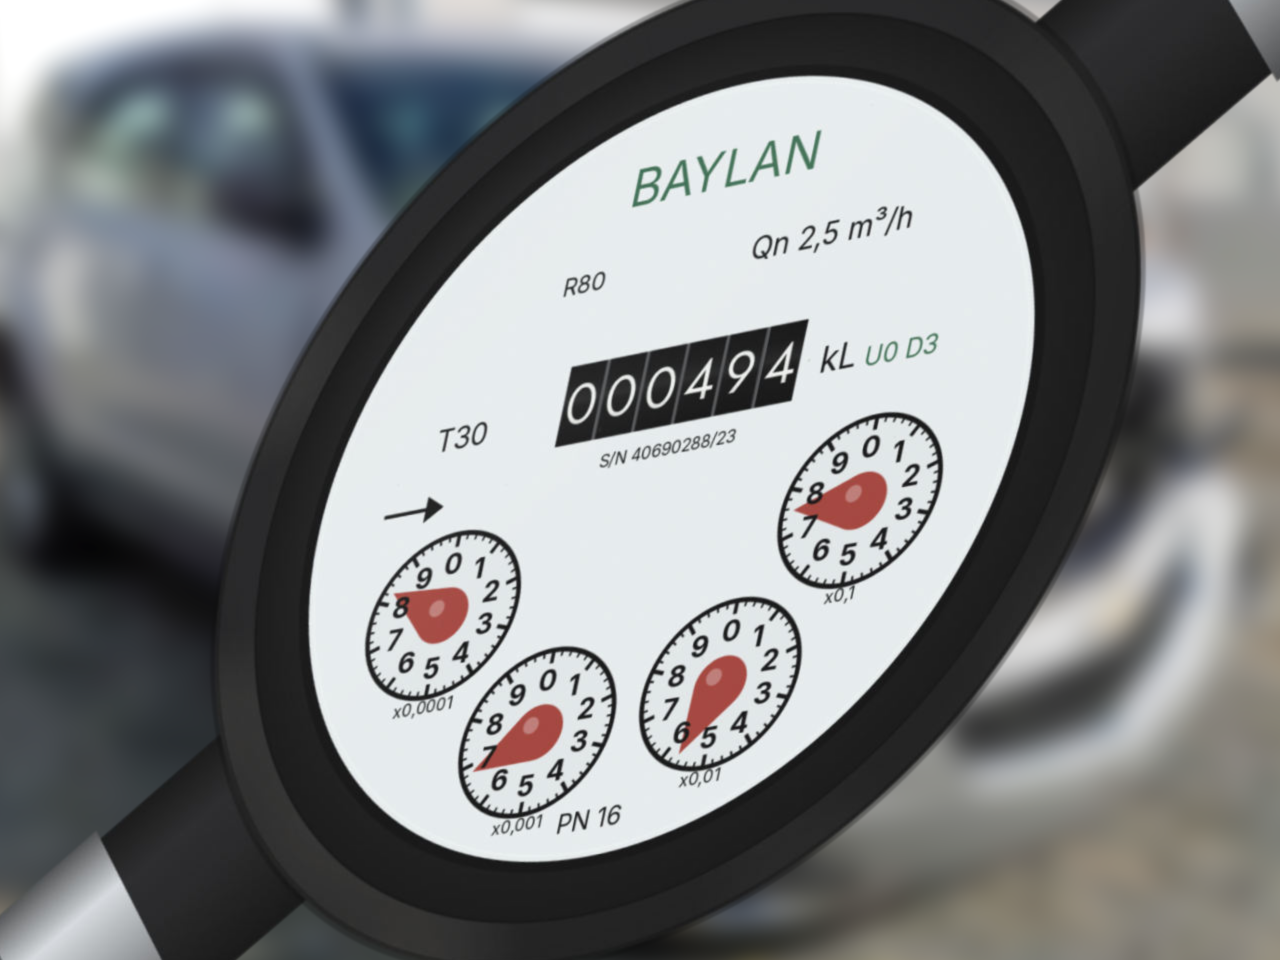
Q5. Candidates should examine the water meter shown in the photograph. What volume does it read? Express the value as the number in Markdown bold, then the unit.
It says **494.7568** kL
